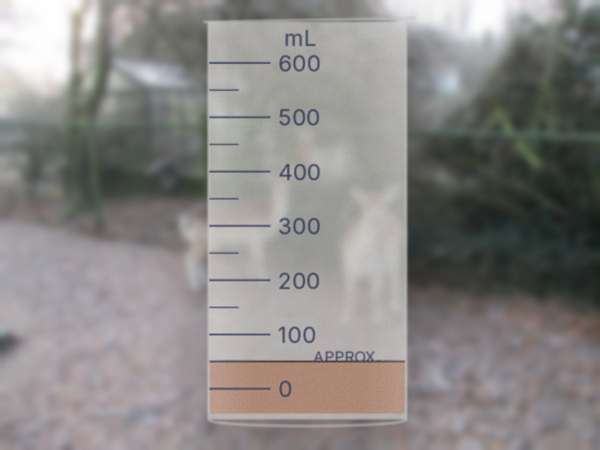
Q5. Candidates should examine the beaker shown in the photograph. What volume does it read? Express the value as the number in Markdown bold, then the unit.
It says **50** mL
